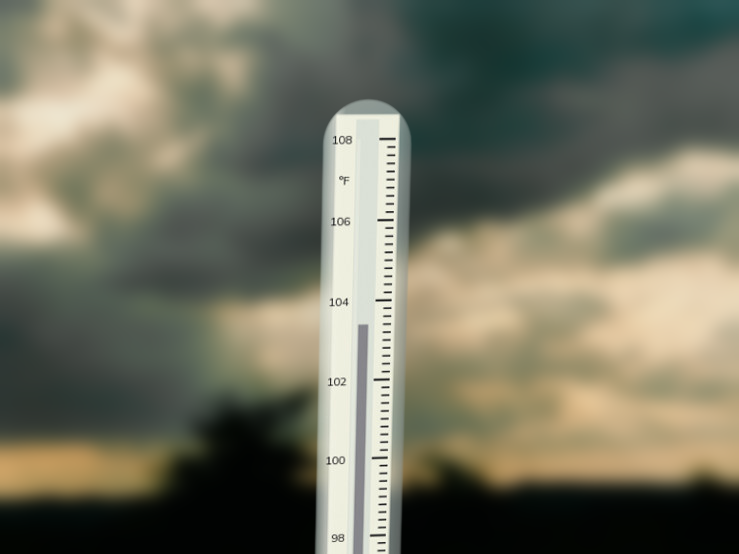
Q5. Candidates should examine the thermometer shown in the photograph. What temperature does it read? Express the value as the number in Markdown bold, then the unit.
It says **103.4** °F
